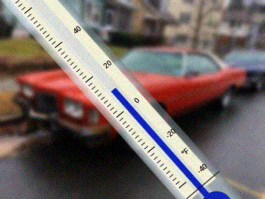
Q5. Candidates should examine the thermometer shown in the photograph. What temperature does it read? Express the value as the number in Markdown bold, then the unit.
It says **10** °F
